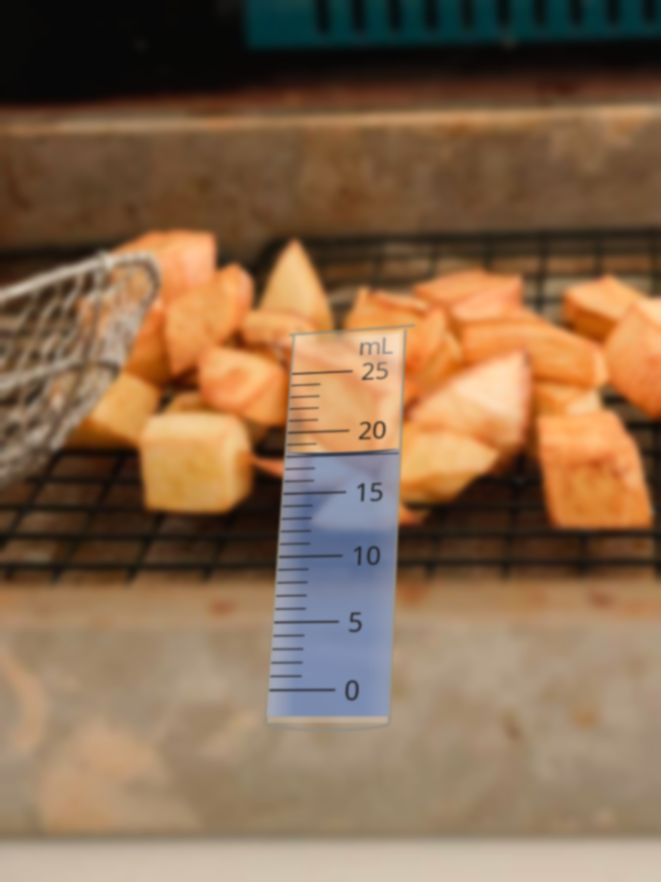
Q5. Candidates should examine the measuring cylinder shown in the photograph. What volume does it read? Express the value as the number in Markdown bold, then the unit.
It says **18** mL
